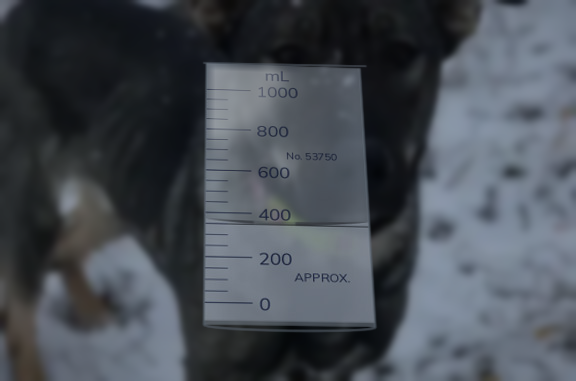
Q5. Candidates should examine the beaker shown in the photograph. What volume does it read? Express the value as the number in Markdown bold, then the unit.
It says **350** mL
